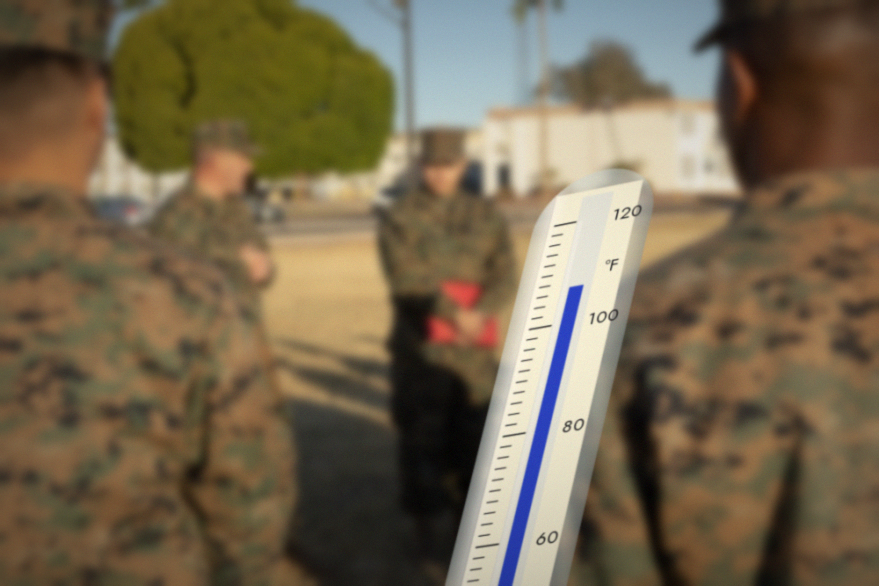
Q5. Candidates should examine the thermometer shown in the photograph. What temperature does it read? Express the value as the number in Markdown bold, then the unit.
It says **107** °F
